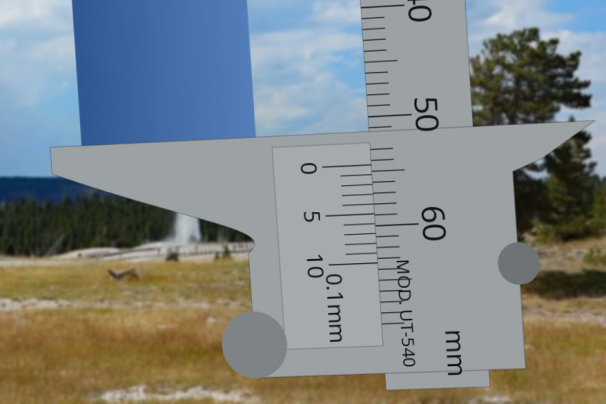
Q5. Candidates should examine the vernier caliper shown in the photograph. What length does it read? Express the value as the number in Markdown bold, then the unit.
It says **54.4** mm
